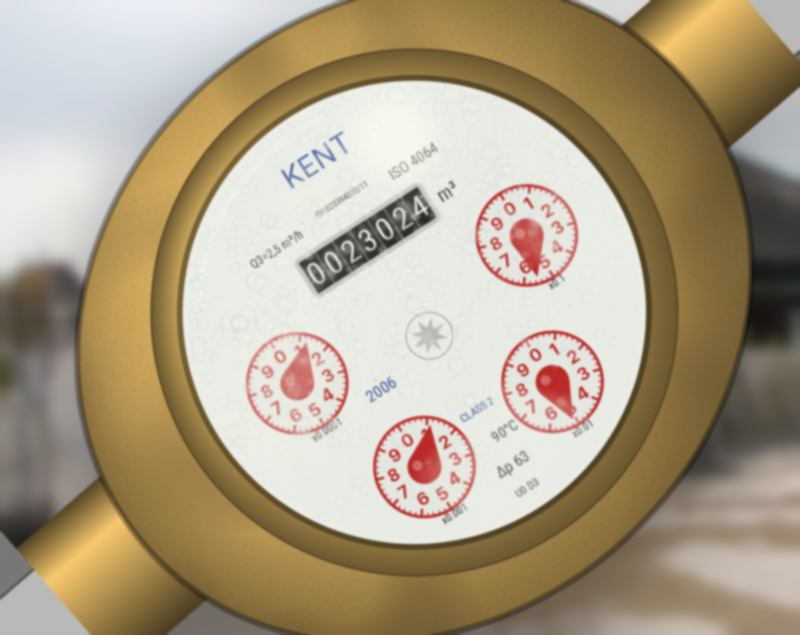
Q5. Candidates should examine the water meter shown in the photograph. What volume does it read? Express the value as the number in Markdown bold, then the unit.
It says **23024.5511** m³
